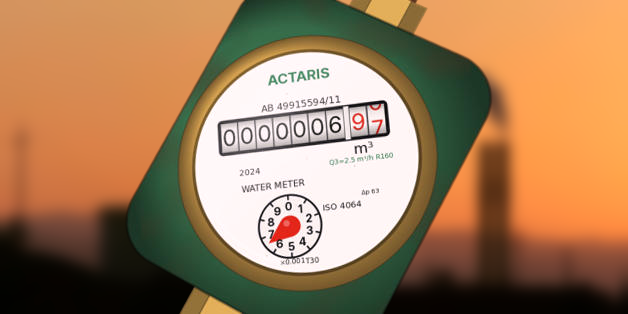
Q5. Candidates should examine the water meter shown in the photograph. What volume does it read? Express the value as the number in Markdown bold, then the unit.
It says **6.966** m³
